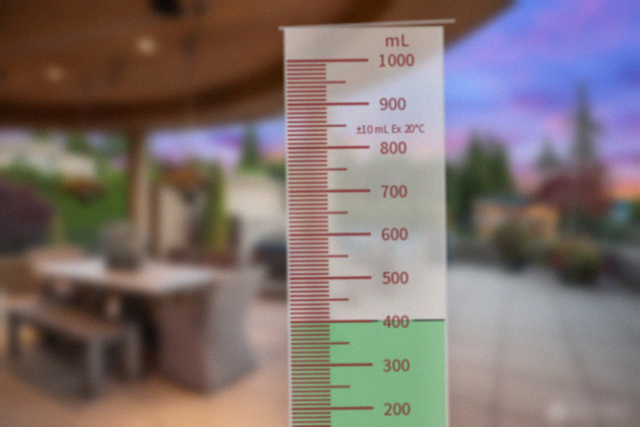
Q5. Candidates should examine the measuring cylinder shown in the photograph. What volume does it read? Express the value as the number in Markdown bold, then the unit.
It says **400** mL
